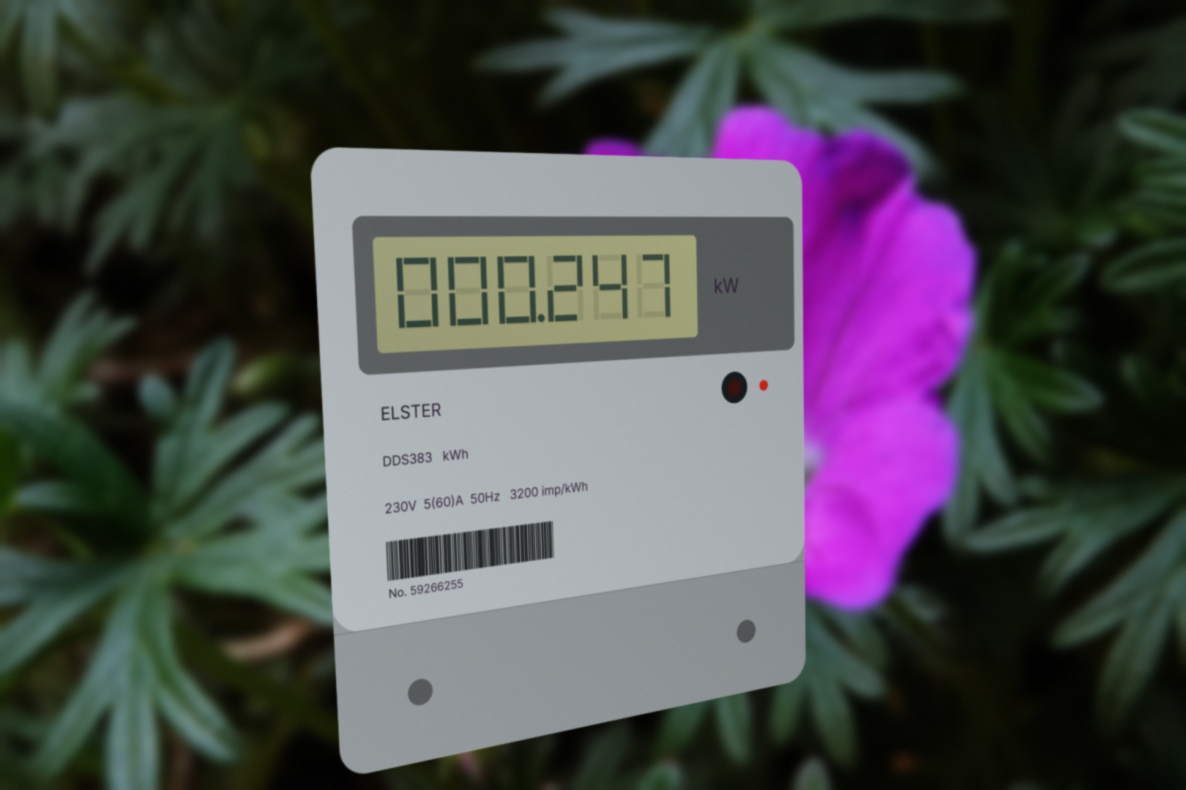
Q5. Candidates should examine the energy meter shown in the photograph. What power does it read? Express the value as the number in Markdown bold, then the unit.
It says **0.247** kW
